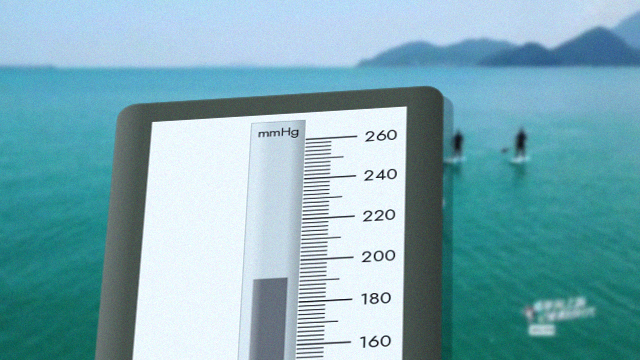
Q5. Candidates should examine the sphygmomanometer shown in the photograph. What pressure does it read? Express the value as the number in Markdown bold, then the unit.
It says **192** mmHg
